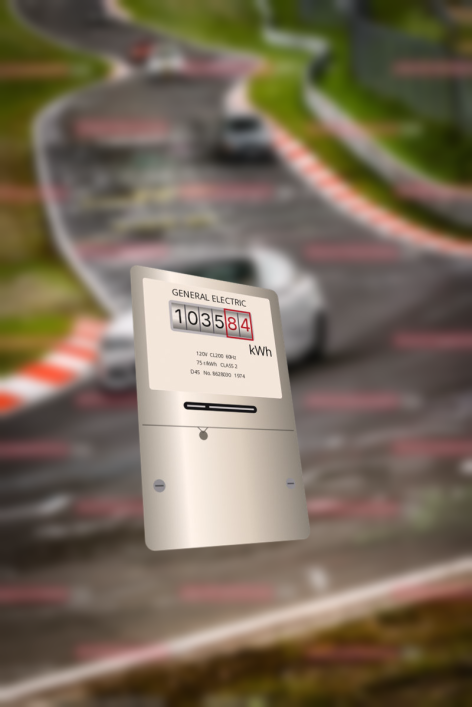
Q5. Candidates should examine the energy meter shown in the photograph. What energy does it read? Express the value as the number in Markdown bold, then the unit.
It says **1035.84** kWh
